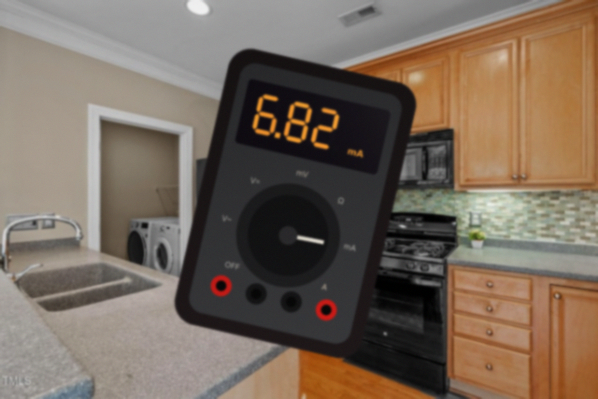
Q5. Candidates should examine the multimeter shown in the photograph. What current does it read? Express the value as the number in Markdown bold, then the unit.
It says **6.82** mA
